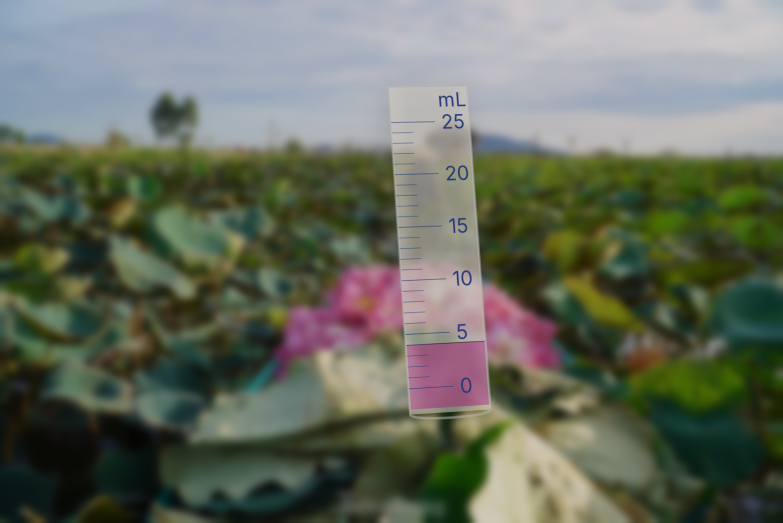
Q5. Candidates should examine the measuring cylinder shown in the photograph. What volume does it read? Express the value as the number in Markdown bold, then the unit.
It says **4** mL
